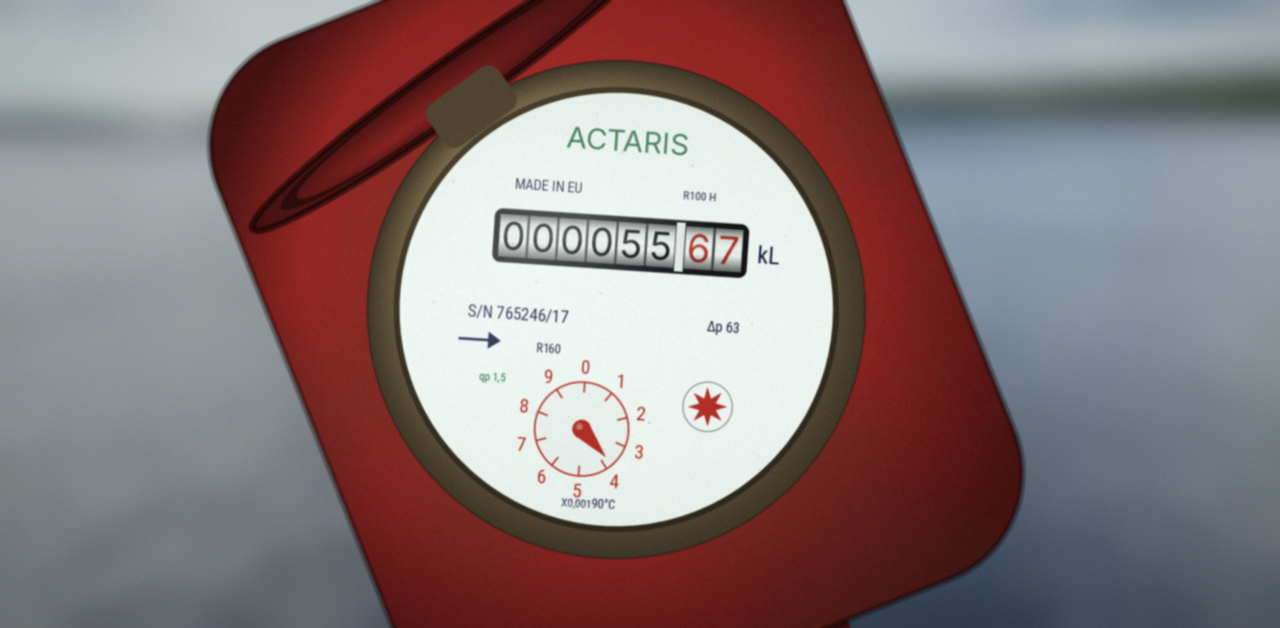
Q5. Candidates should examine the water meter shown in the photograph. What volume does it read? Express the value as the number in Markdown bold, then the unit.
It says **55.673** kL
